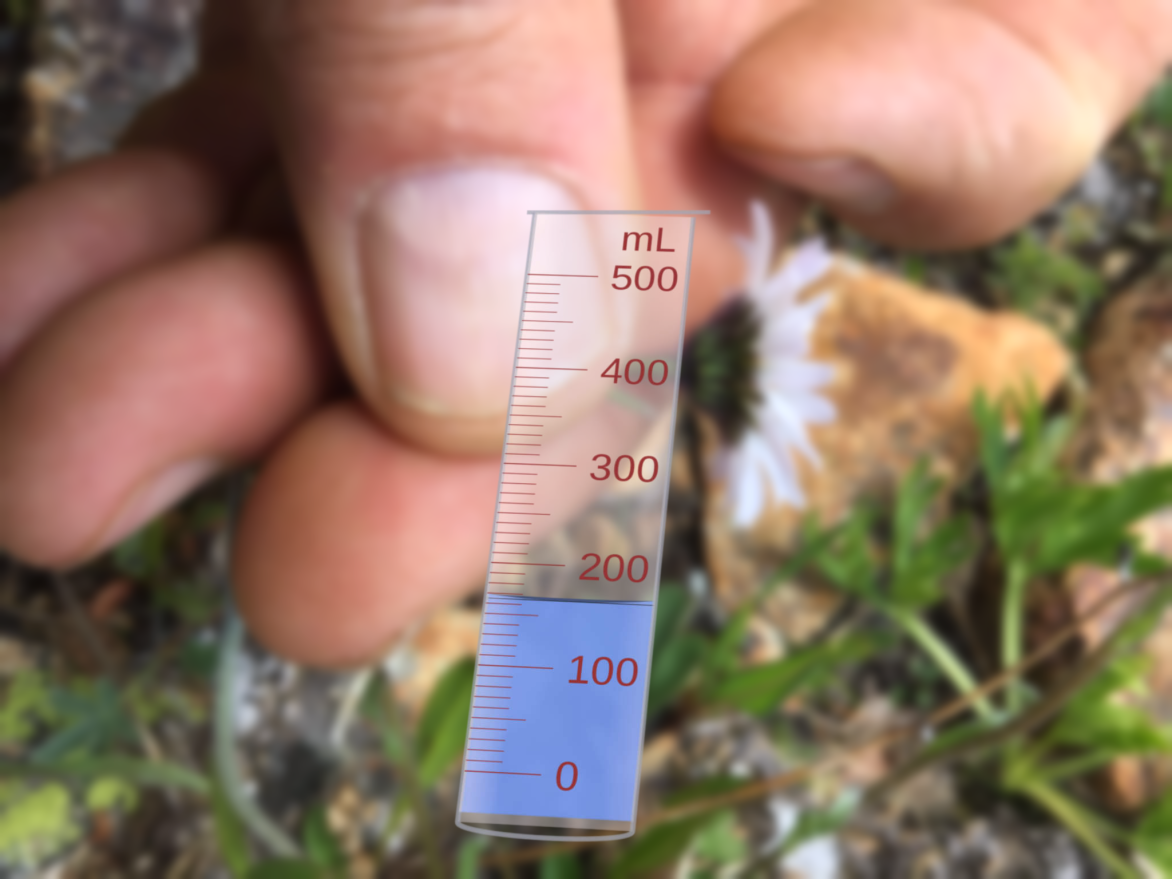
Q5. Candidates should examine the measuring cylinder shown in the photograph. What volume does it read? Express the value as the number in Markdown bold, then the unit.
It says **165** mL
